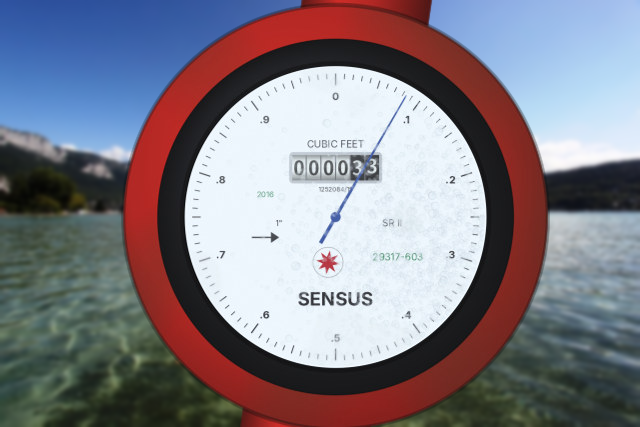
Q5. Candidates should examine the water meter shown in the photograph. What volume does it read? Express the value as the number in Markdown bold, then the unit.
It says **33.08** ft³
